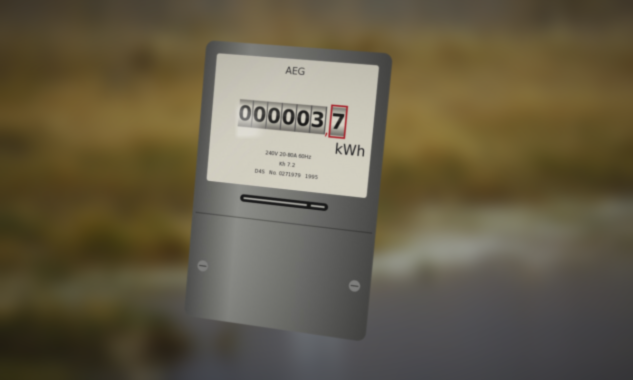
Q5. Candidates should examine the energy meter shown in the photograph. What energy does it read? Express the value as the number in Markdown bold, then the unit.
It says **3.7** kWh
